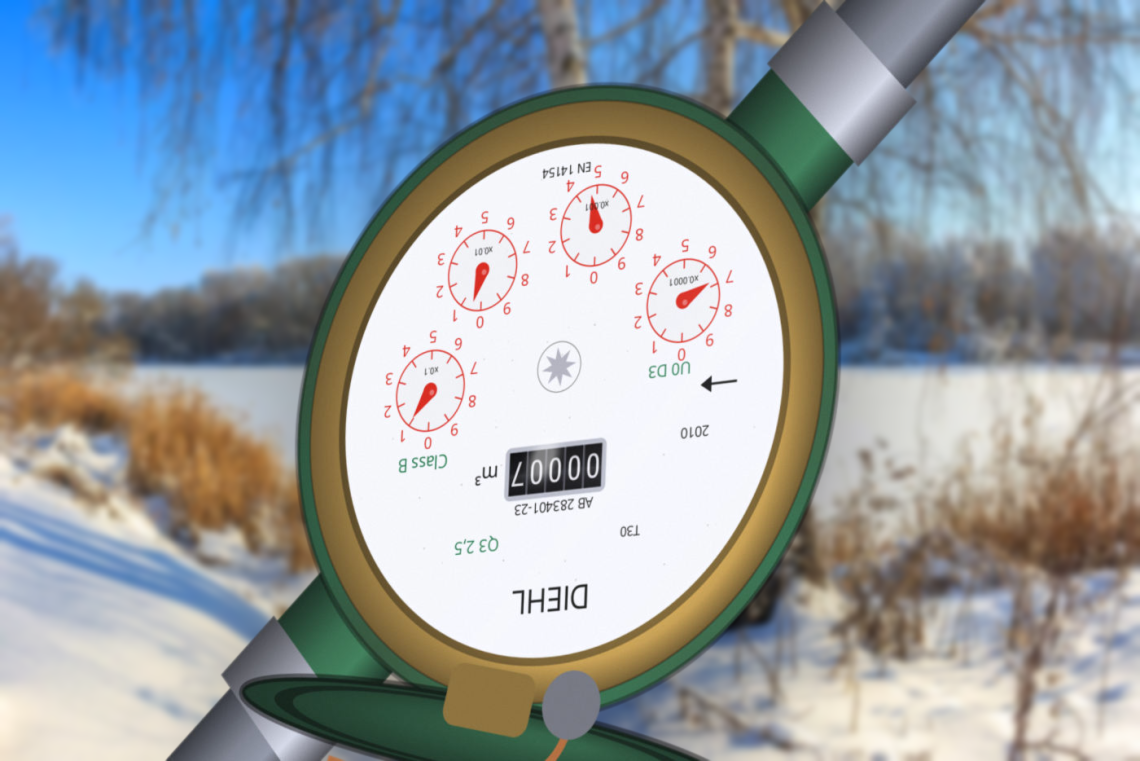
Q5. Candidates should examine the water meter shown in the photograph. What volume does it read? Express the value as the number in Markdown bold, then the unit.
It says **7.1046** m³
